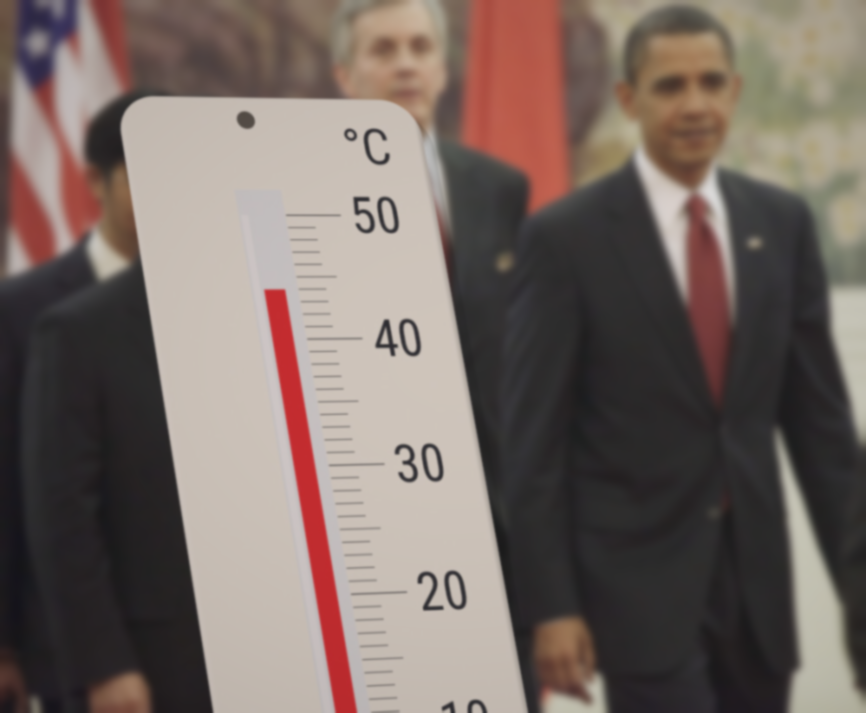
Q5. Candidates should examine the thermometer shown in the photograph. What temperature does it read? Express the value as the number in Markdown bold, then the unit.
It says **44** °C
